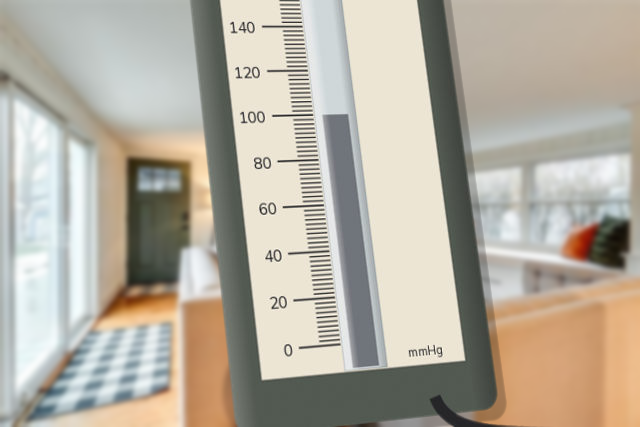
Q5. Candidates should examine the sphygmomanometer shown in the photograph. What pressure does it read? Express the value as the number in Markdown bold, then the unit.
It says **100** mmHg
